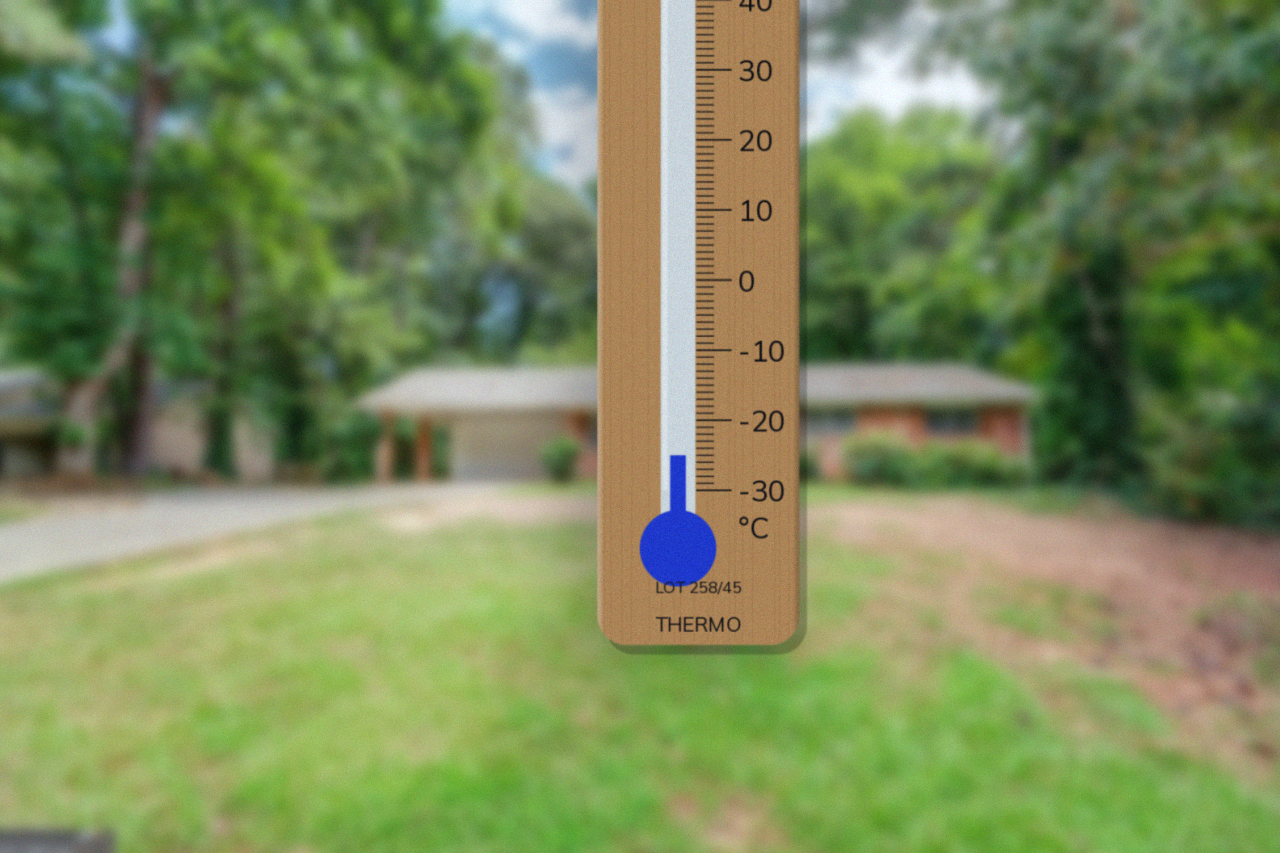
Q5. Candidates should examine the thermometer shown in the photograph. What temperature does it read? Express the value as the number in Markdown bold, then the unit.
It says **-25** °C
